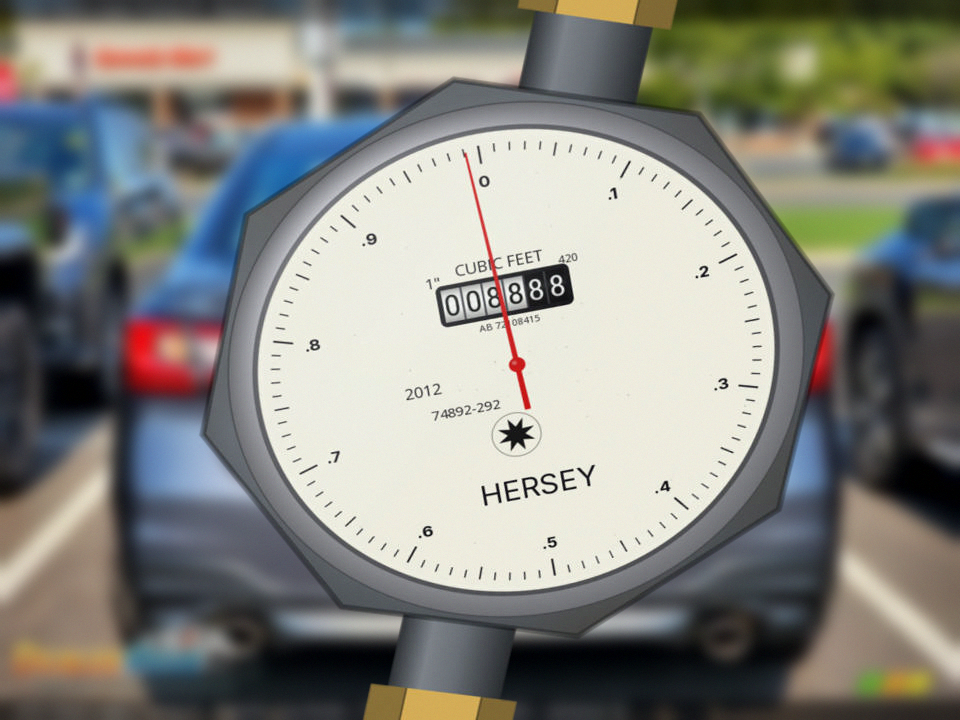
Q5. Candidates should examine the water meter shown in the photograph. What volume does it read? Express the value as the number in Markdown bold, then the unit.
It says **8887.99** ft³
